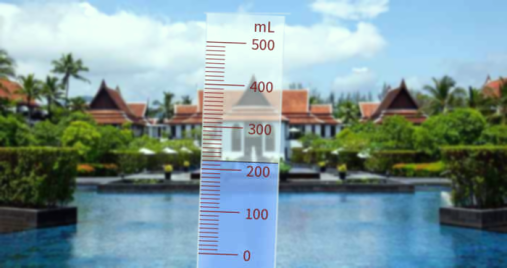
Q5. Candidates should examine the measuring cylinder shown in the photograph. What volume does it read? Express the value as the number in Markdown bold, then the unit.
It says **220** mL
